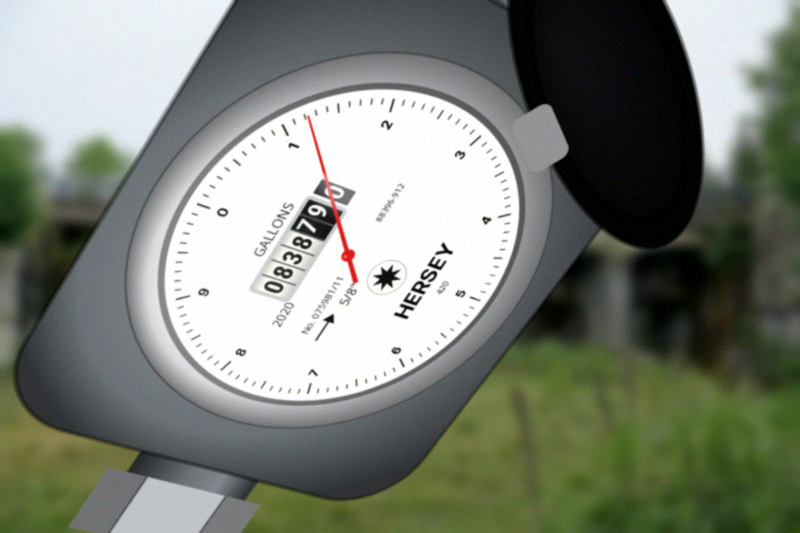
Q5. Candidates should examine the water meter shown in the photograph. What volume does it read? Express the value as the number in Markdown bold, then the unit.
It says **838791.2** gal
